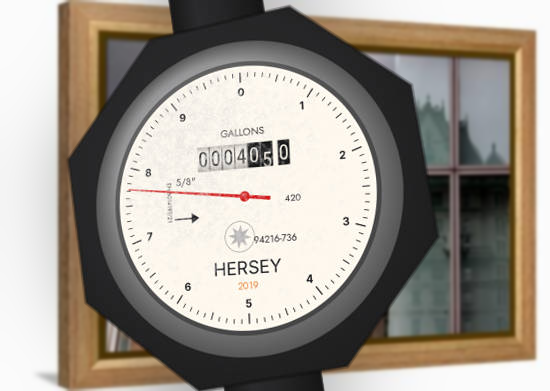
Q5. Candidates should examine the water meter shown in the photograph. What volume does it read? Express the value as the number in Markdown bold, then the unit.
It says **4047.7** gal
